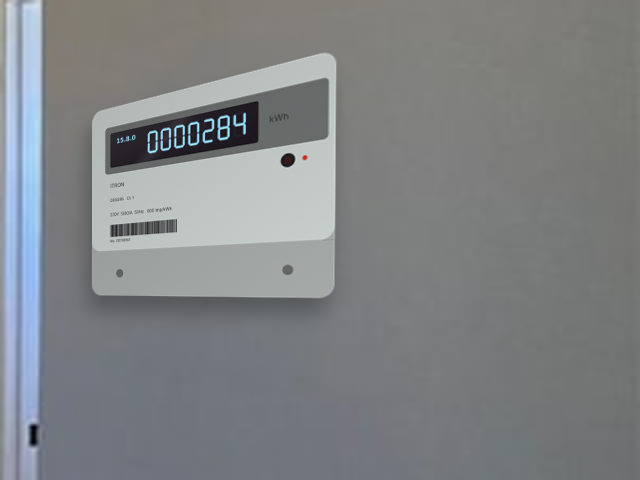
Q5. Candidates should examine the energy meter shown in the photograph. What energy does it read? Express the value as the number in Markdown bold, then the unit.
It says **284** kWh
